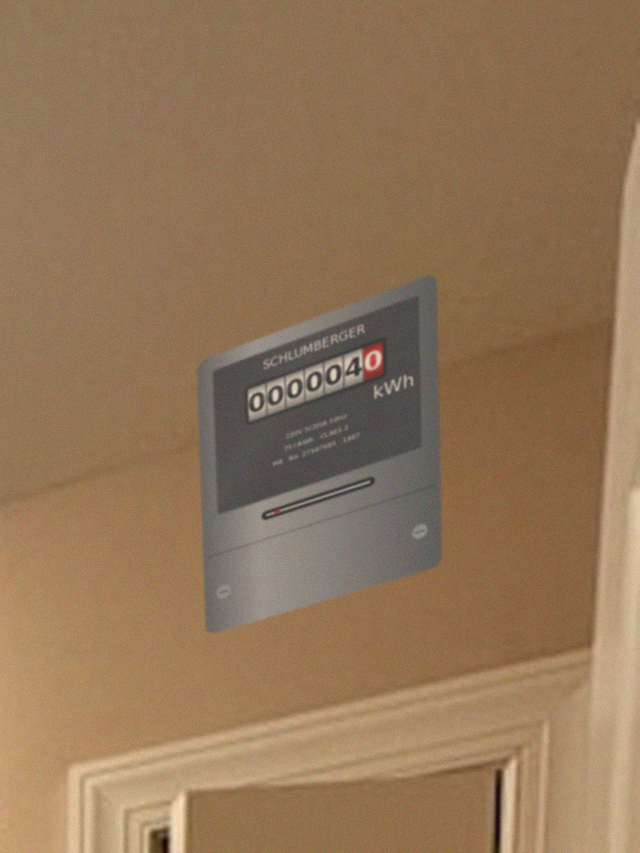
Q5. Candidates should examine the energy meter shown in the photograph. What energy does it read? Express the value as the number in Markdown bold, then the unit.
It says **4.0** kWh
